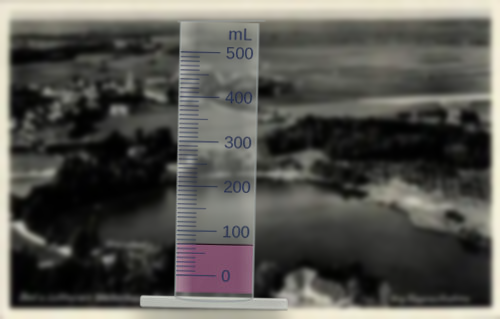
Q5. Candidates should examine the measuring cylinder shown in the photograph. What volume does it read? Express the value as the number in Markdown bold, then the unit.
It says **70** mL
